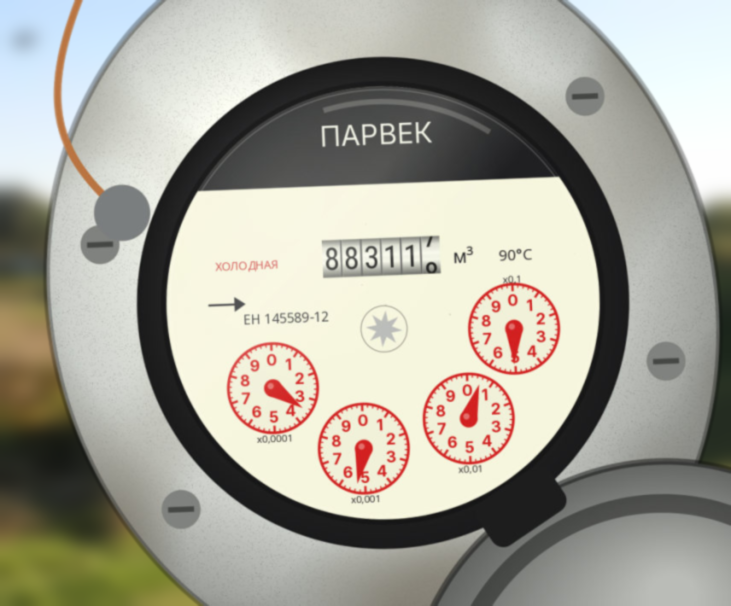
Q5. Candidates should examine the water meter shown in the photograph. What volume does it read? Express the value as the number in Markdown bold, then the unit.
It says **883117.5053** m³
